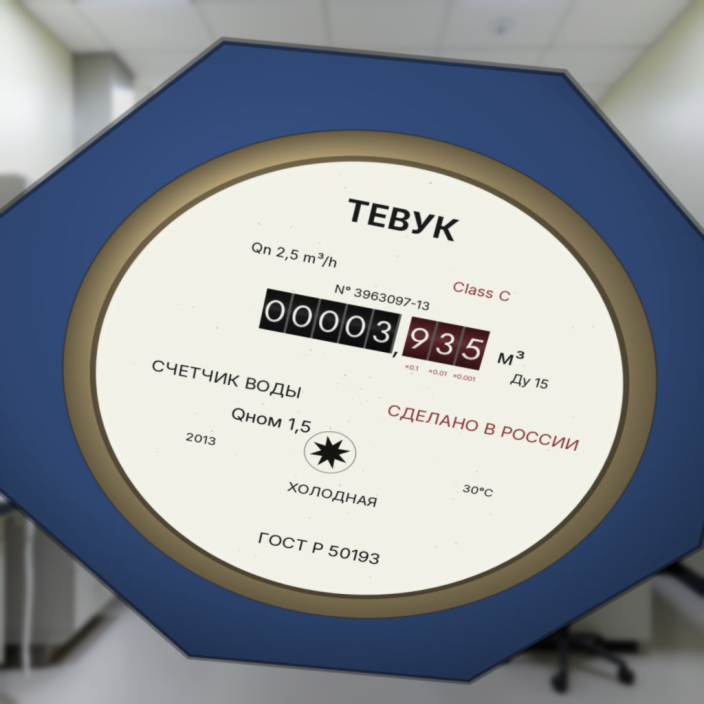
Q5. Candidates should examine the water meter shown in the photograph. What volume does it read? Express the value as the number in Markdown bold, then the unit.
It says **3.935** m³
